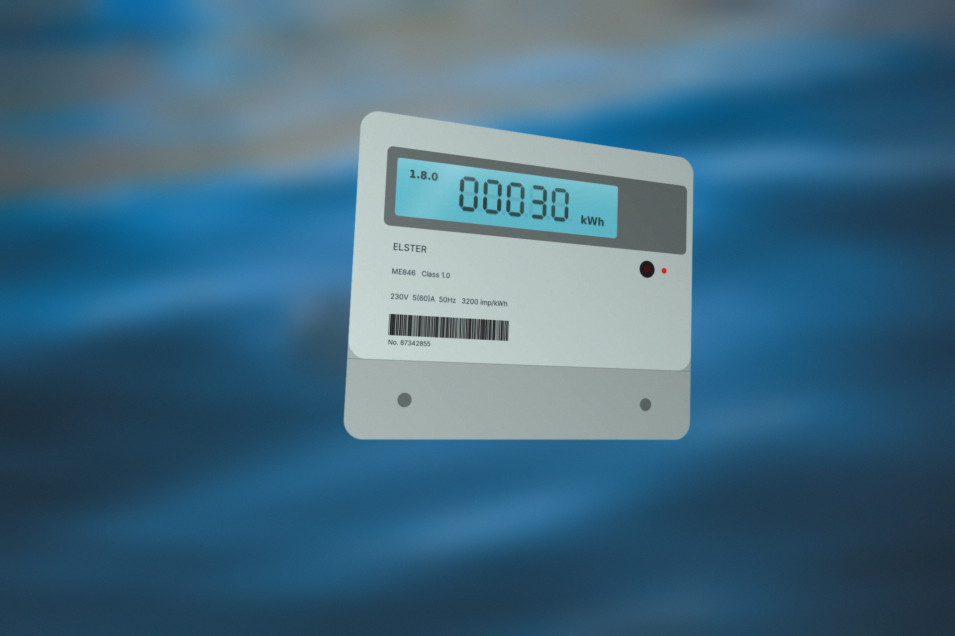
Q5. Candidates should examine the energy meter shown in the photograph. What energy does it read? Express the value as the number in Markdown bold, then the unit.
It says **30** kWh
